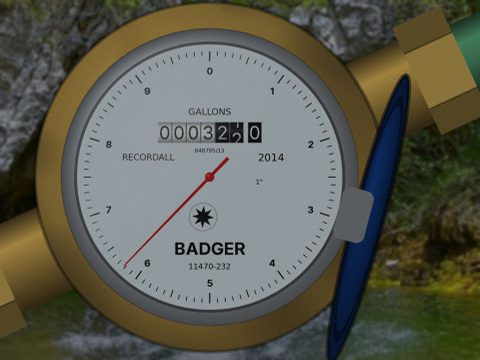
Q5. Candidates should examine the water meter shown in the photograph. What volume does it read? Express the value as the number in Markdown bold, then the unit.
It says **3216.2** gal
